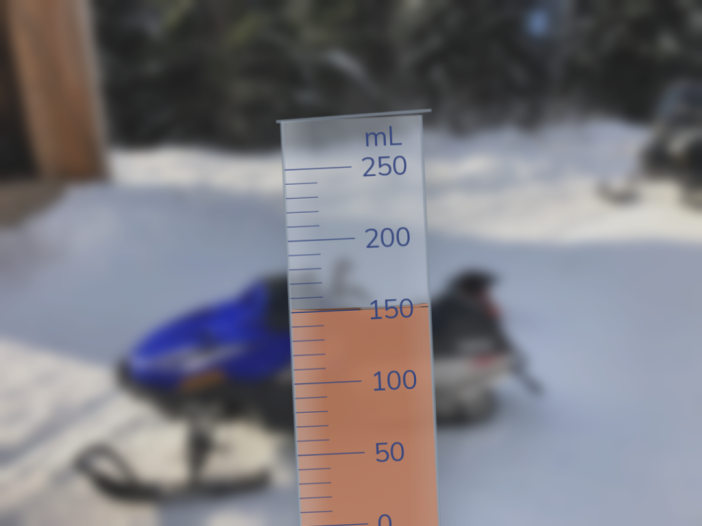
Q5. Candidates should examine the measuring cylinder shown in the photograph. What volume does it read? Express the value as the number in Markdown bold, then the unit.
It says **150** mL
